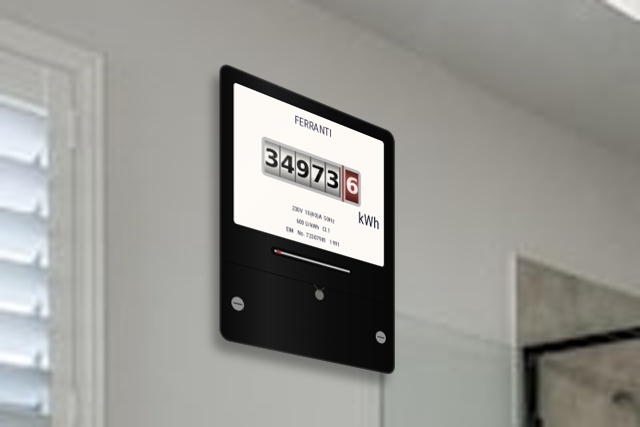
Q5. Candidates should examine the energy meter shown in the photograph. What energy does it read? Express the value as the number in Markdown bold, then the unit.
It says **34973.6** kWh
